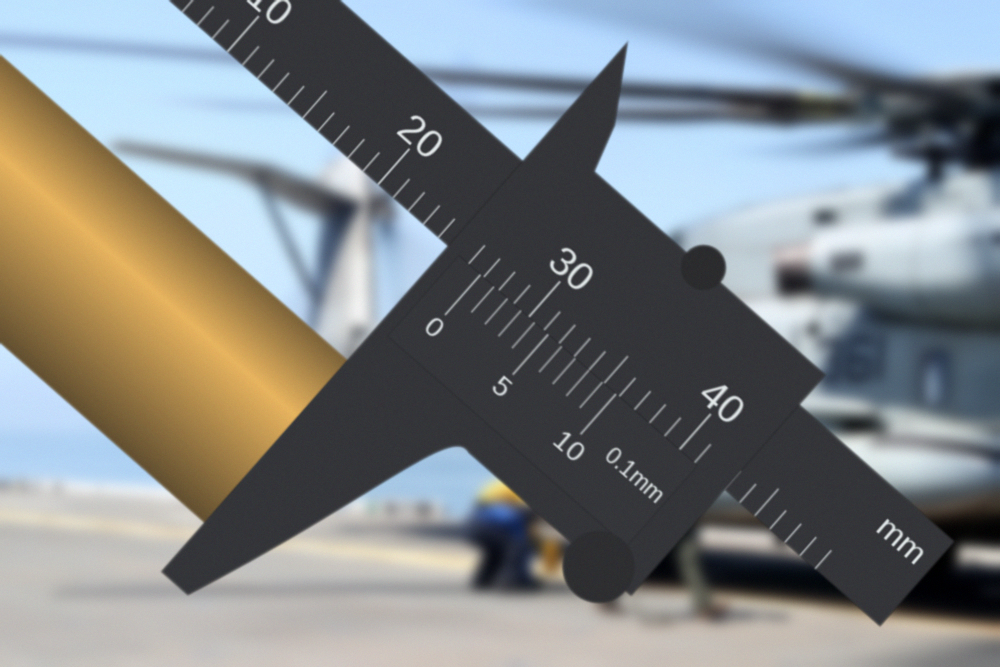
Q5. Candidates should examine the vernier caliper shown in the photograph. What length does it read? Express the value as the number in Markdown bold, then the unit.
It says **26.8** mm
